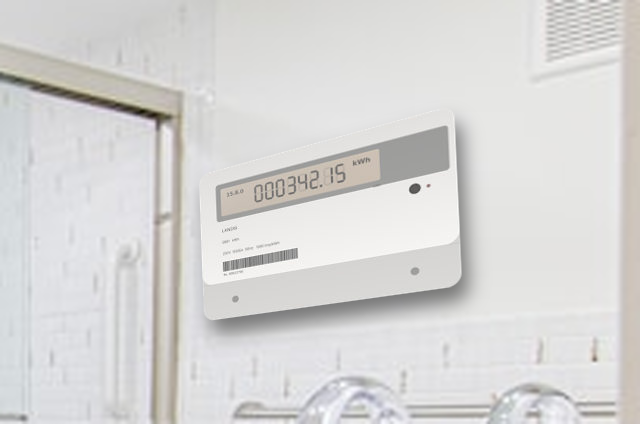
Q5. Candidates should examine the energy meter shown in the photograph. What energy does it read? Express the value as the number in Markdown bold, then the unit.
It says **342.15** kWh
